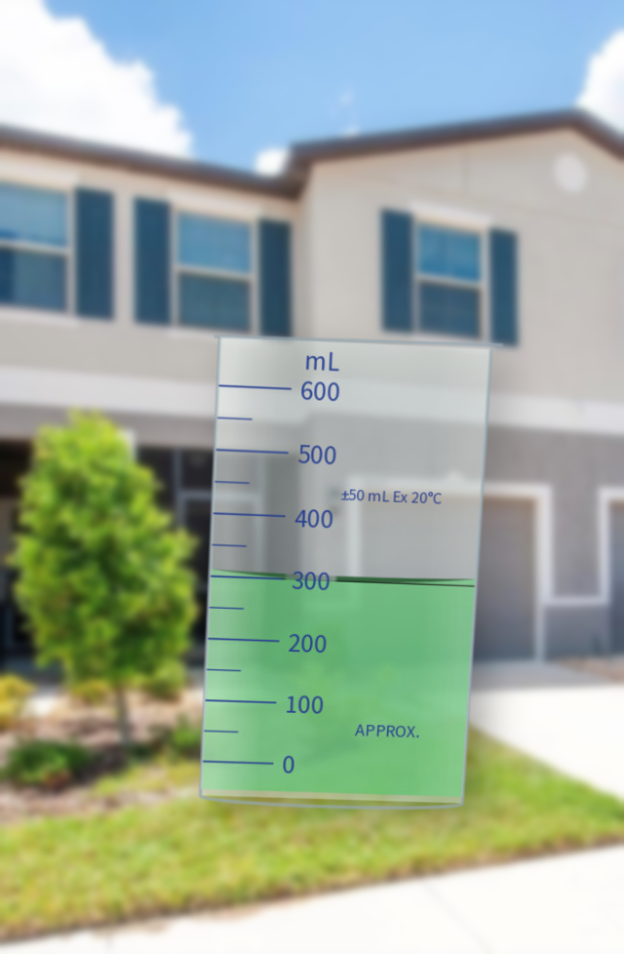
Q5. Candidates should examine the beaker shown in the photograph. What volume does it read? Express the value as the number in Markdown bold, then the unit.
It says **300** mL
